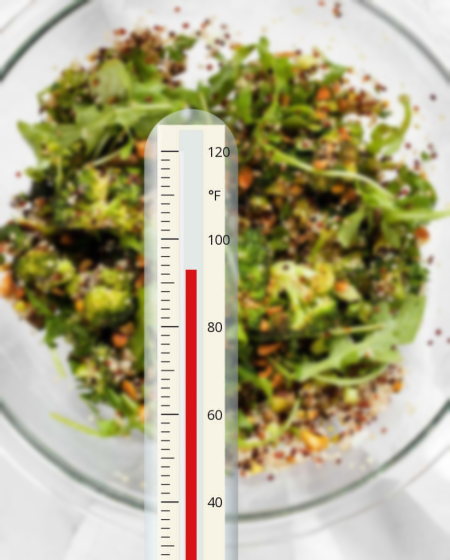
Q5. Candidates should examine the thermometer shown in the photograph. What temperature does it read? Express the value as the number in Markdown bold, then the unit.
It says **93** °F
